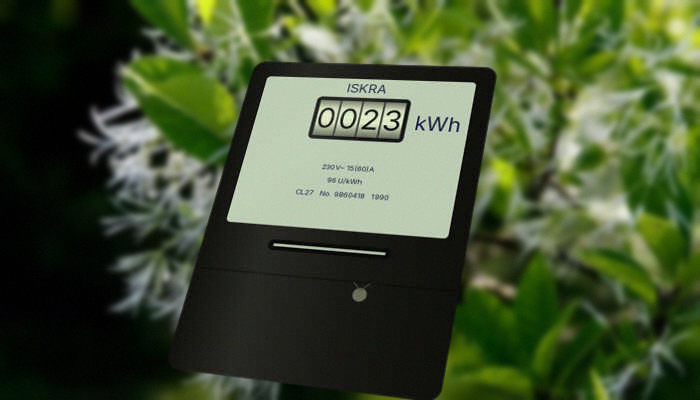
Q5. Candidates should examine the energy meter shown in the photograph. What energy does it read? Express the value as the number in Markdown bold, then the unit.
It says **23** kWh
